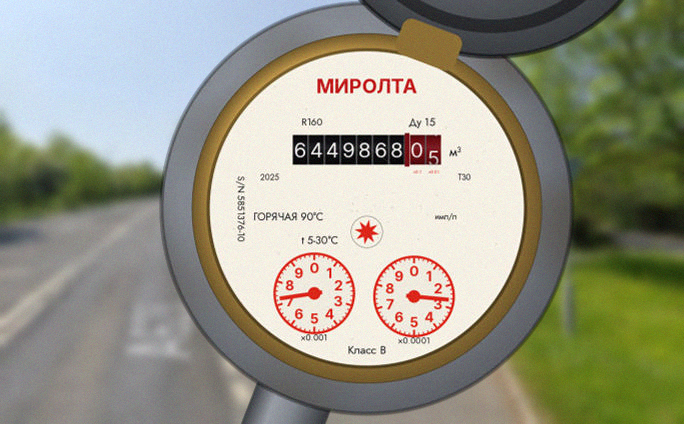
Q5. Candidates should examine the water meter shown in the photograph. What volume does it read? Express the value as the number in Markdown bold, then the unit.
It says **6449868.0472** m³
